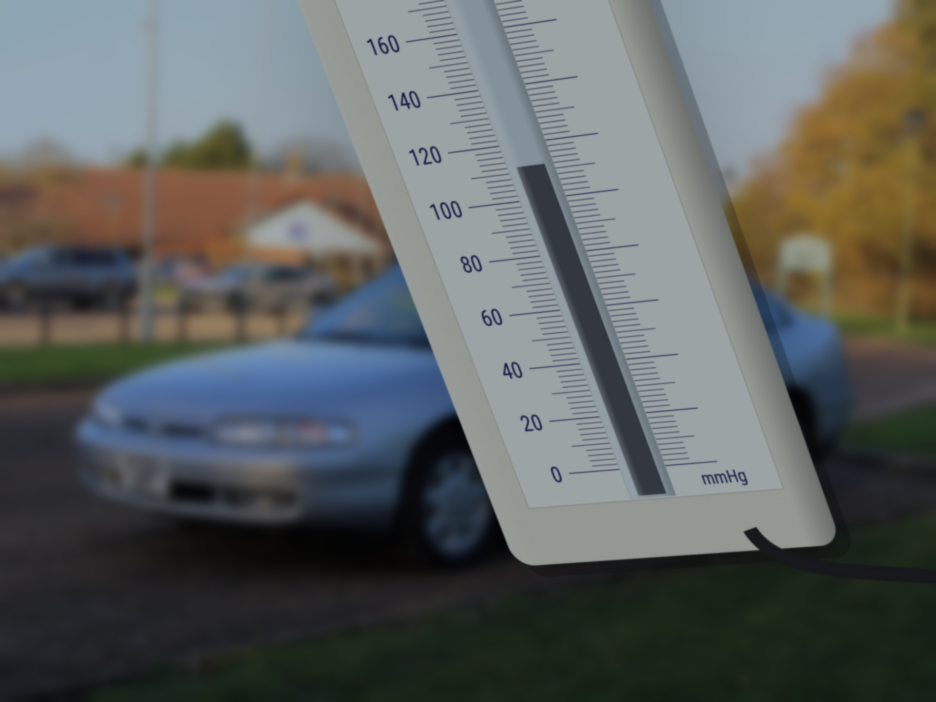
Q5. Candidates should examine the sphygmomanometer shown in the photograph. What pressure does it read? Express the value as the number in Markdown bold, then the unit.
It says **112** mmHg
